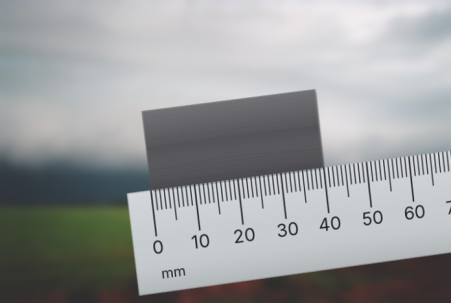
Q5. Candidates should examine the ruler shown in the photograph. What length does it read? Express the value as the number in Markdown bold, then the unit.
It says **40** mm
